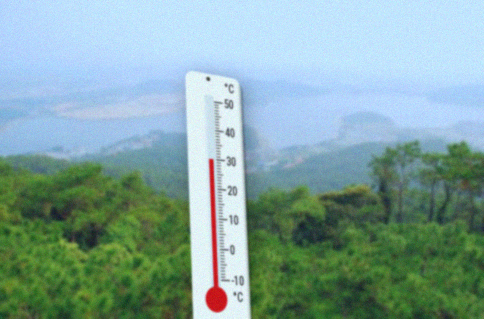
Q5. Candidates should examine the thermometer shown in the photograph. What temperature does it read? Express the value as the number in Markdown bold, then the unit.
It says **30** °C
